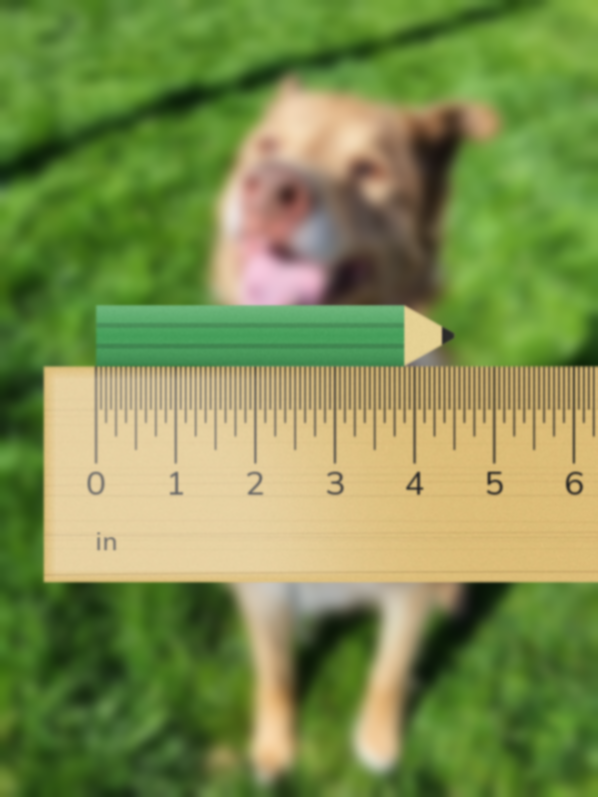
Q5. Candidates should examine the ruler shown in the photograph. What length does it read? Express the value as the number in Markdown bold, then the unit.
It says **4.5** in
